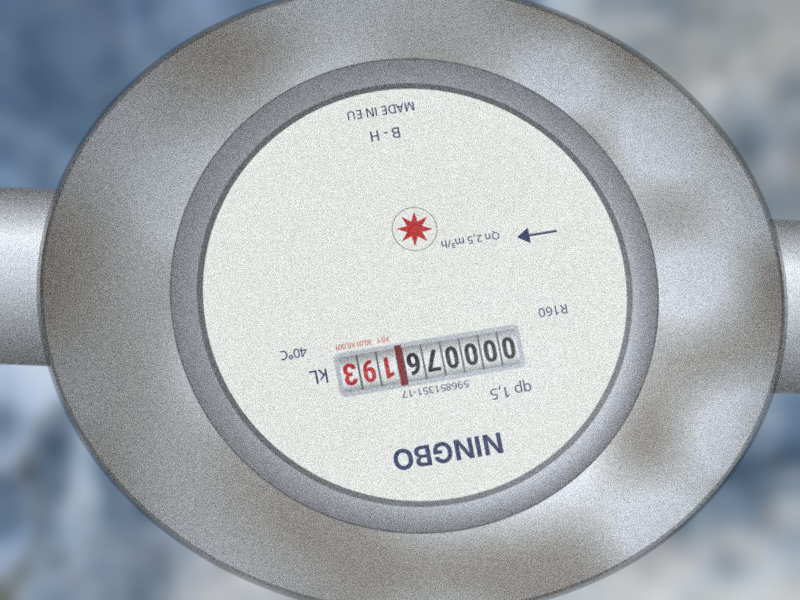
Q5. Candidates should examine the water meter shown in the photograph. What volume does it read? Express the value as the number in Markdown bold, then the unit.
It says **76.193** kL
